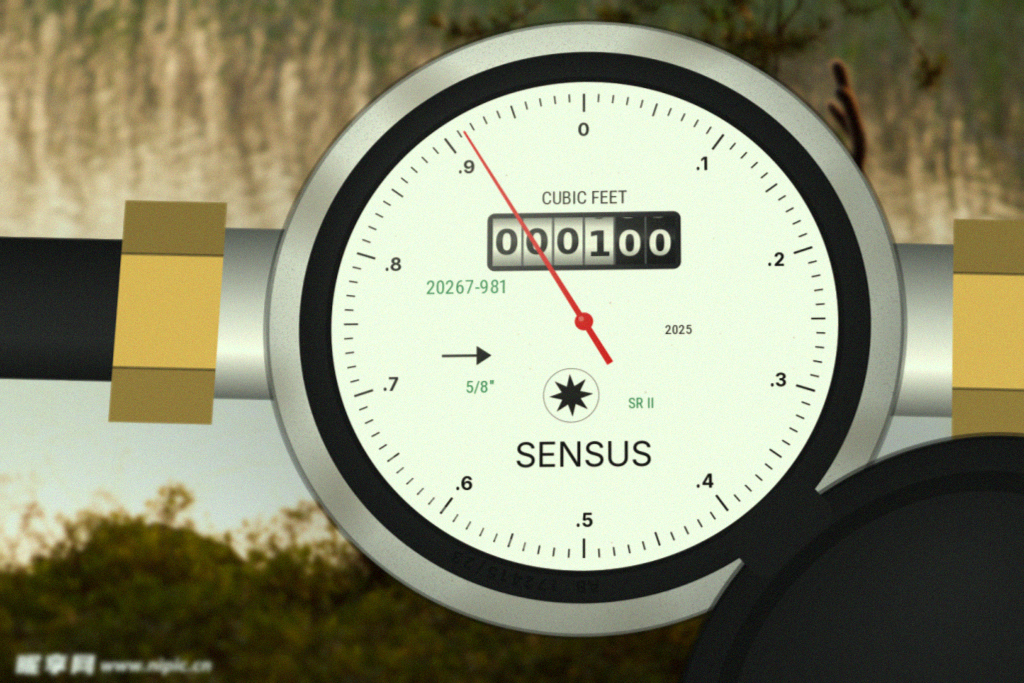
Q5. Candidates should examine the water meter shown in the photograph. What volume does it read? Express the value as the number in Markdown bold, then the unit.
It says **99.91** ft³
